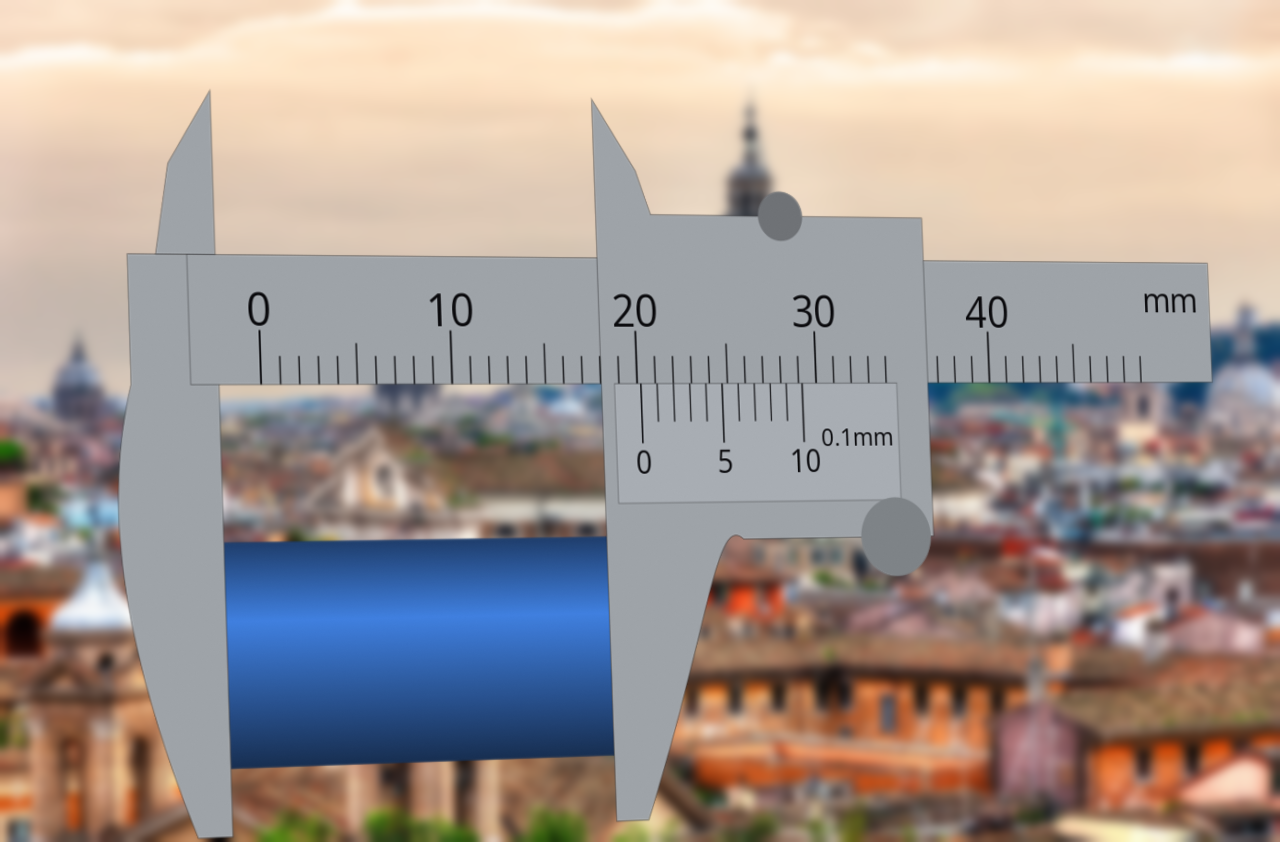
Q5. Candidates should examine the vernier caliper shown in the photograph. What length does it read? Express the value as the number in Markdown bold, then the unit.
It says **20.2** mm
